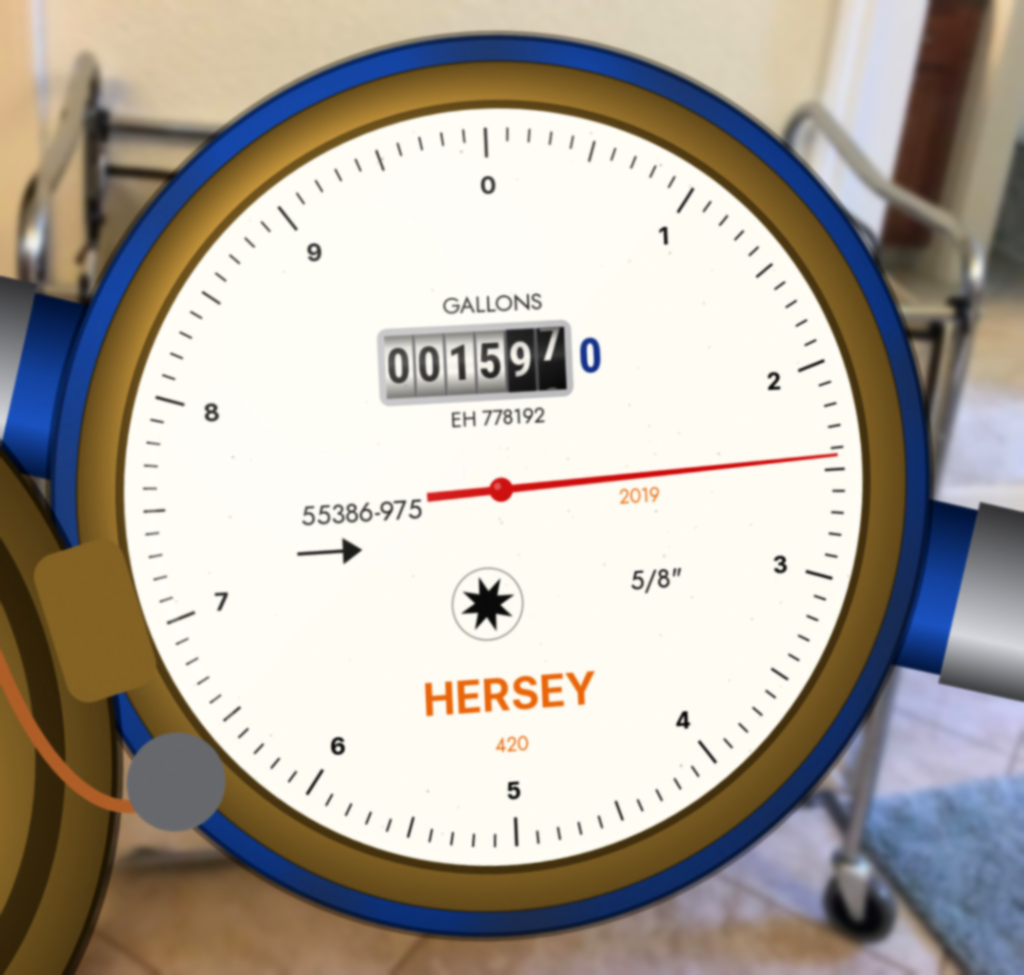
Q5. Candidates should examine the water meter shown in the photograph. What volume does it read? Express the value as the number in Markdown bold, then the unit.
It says **15972.4** gal
